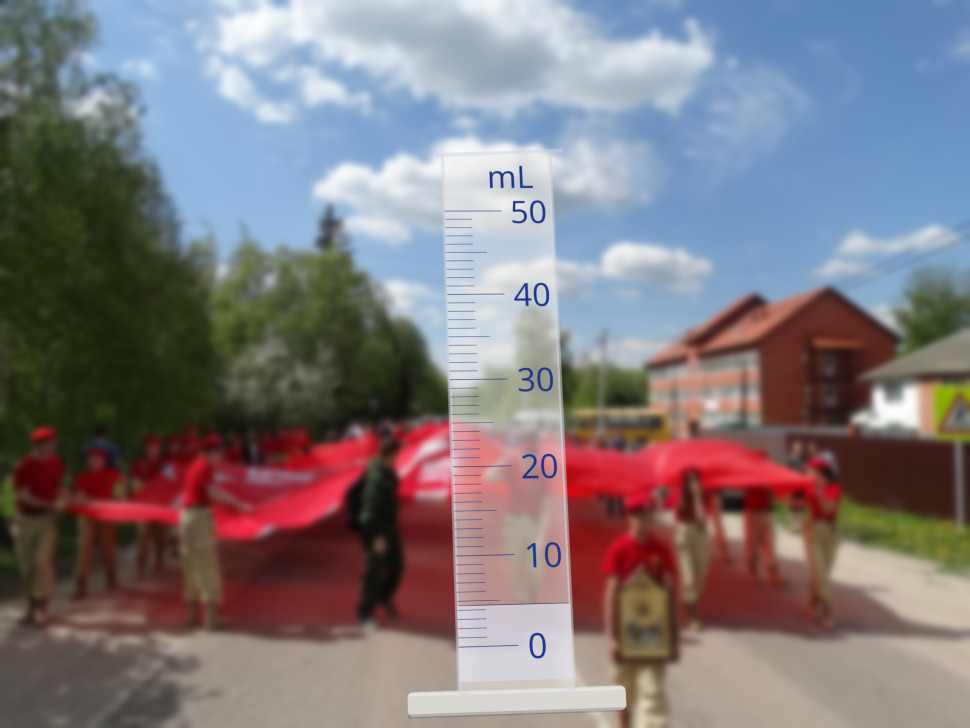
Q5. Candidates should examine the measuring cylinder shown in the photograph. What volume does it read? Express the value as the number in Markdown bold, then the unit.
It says **4.5** mL
